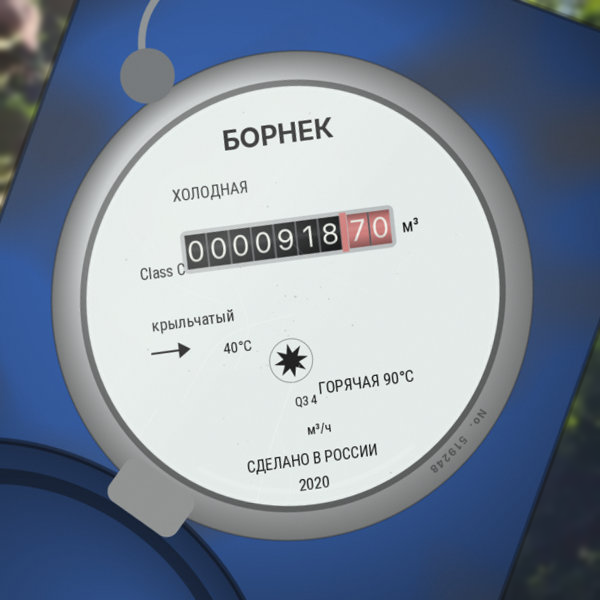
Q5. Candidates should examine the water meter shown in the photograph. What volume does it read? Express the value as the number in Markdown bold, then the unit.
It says **918.70** m³
